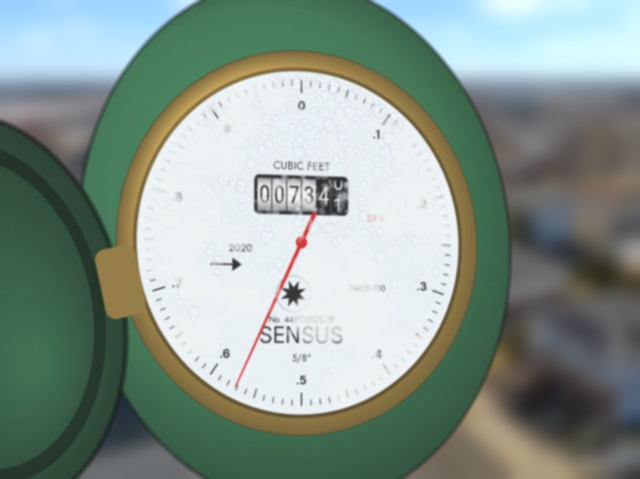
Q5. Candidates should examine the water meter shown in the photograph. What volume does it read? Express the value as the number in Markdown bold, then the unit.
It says **7340.57** ft³
